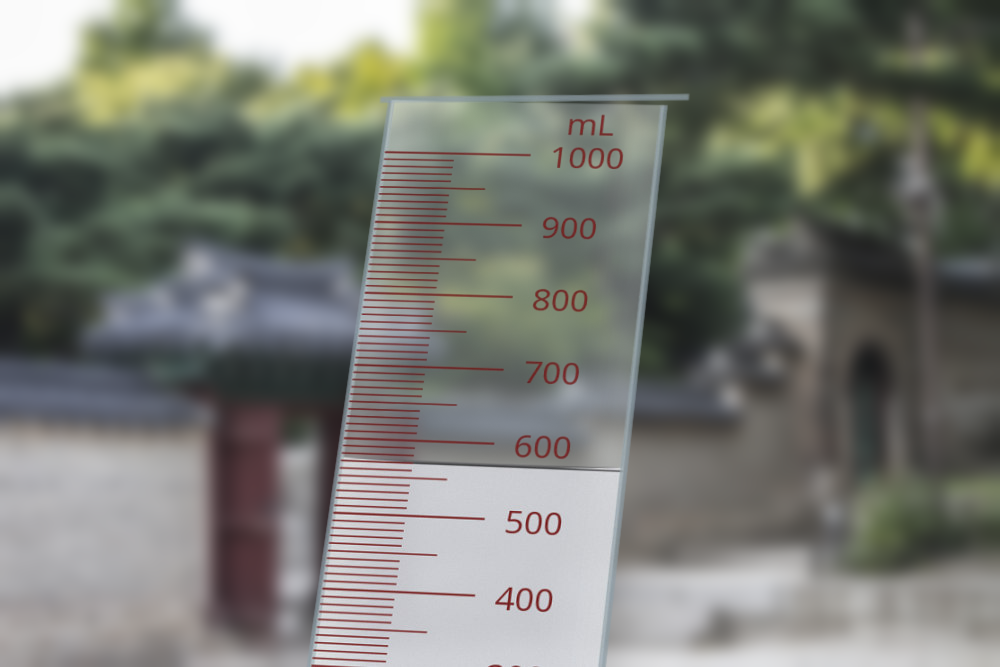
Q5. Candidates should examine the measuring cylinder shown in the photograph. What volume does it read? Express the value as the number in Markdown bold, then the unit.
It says **570** mL
